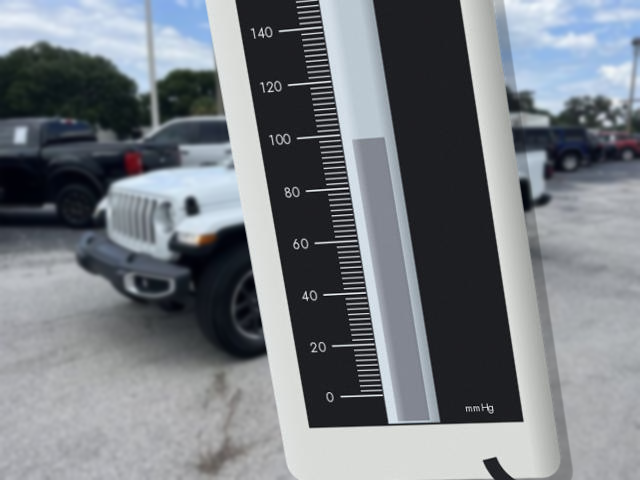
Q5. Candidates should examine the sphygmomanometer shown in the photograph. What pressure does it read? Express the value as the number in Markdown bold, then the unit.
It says **98** mmHg
